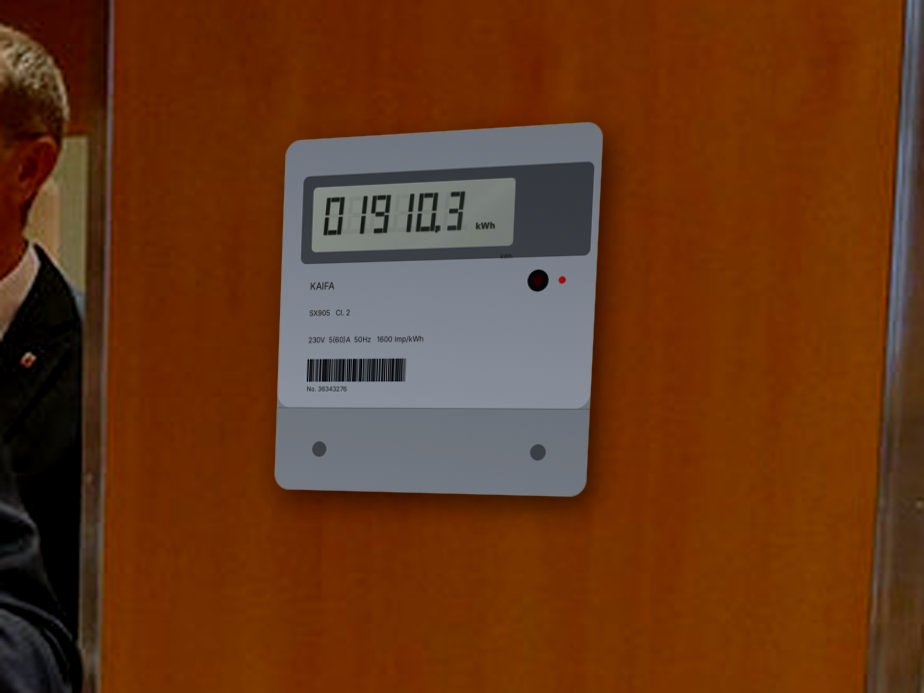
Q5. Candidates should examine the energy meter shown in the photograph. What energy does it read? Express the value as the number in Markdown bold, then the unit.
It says **1910.3** kWh
